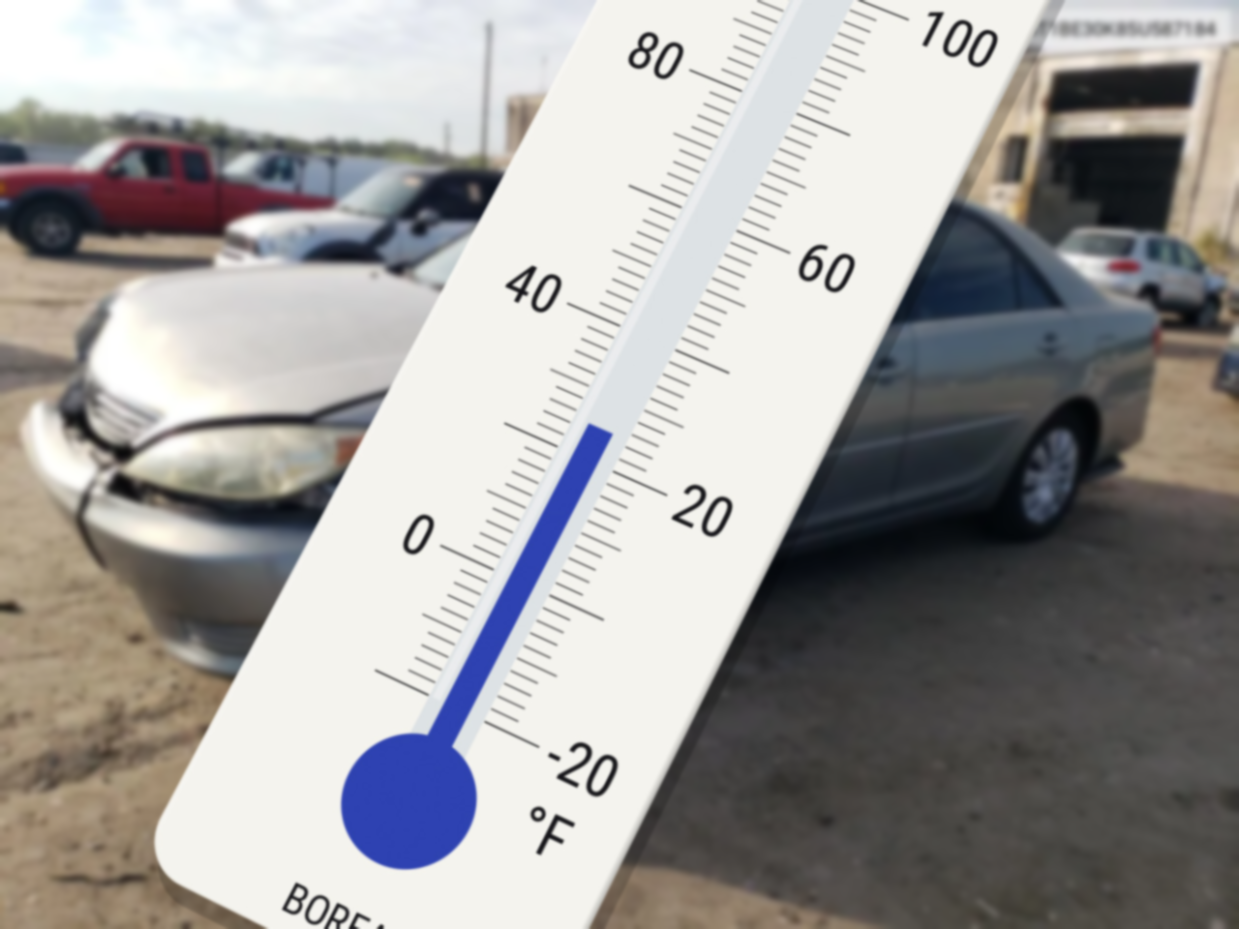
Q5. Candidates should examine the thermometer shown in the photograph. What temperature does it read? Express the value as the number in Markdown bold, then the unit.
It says **25** °F
